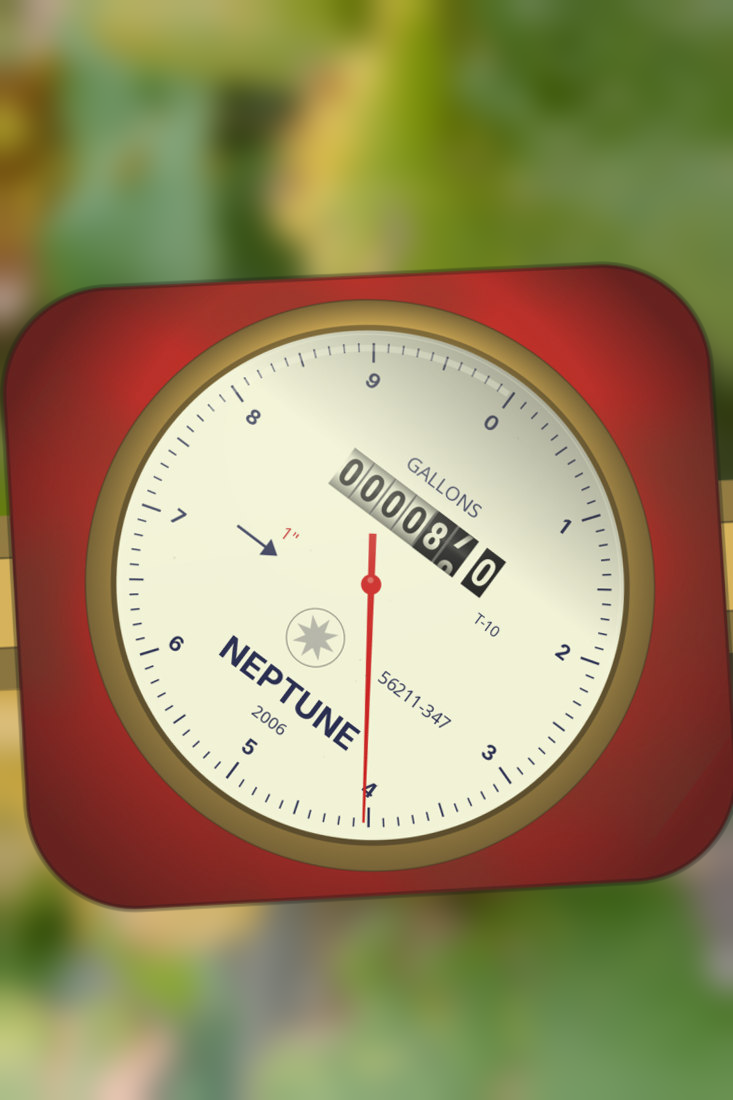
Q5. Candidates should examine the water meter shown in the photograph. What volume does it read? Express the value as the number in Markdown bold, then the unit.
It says **874.0** gal
